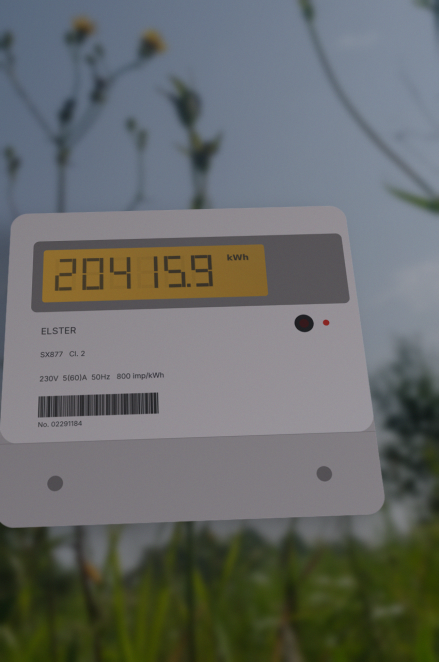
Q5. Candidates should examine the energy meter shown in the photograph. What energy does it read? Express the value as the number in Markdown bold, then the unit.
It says **20415.9** kWh
